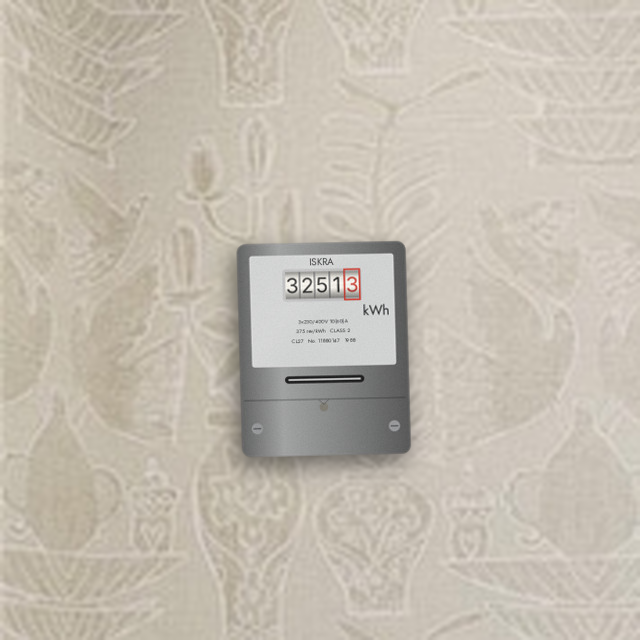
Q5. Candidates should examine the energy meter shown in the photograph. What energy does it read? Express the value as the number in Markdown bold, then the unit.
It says **3251.3** kWh
